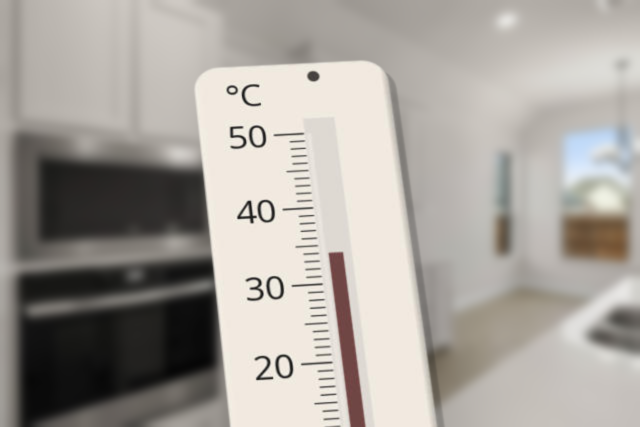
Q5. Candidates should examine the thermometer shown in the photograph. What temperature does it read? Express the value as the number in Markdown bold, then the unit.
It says **34** °C
